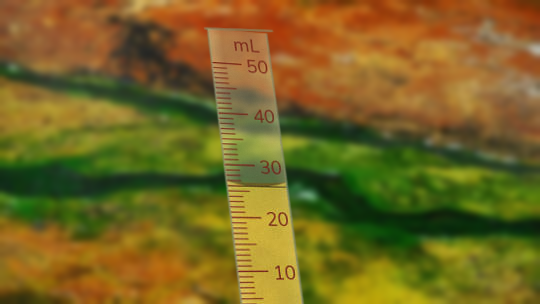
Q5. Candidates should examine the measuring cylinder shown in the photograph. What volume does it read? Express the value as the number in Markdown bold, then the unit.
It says **26** mL
